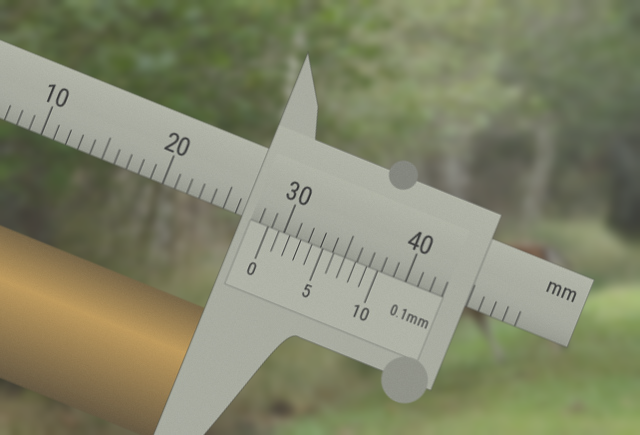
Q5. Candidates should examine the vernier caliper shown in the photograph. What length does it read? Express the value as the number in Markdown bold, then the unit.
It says **28.7** mm
